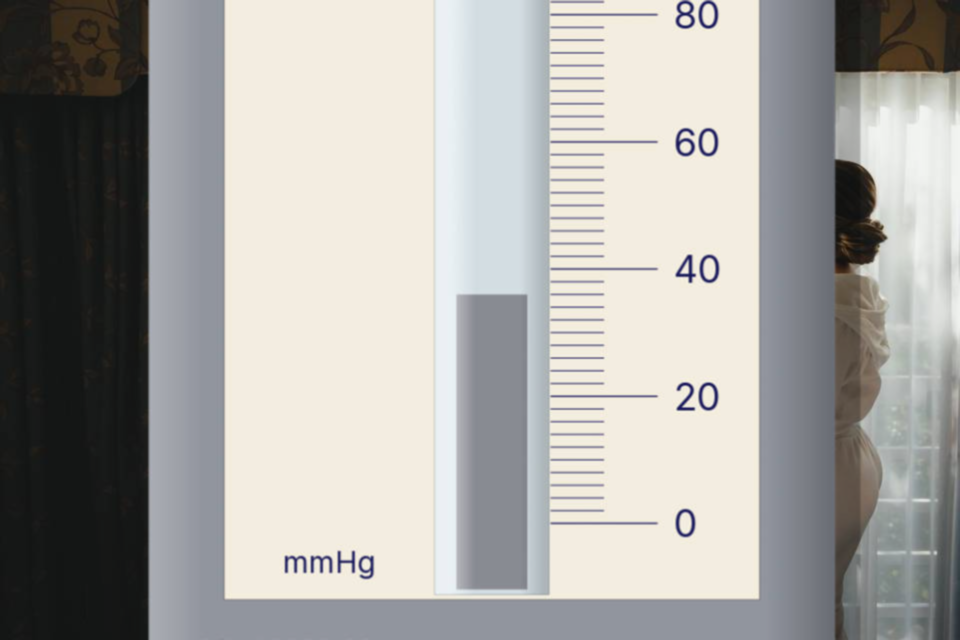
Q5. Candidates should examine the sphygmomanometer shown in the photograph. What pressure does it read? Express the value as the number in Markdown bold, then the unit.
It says **36** mmHg
